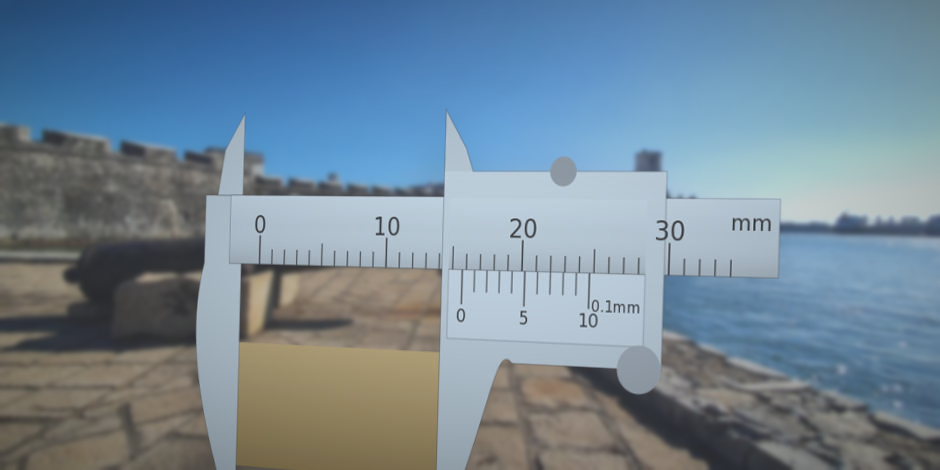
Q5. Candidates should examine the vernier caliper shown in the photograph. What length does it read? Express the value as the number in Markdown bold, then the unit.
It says **15.7** mm
